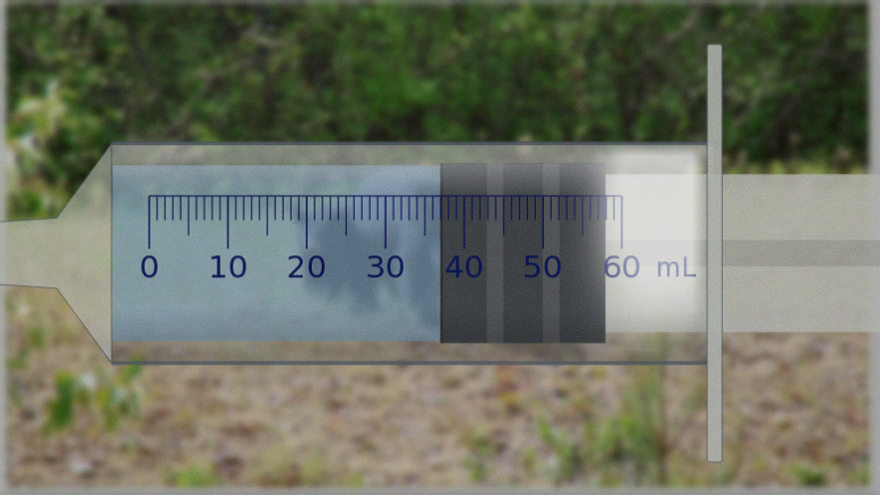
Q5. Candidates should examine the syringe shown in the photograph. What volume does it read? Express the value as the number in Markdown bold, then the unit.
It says **37** mL
